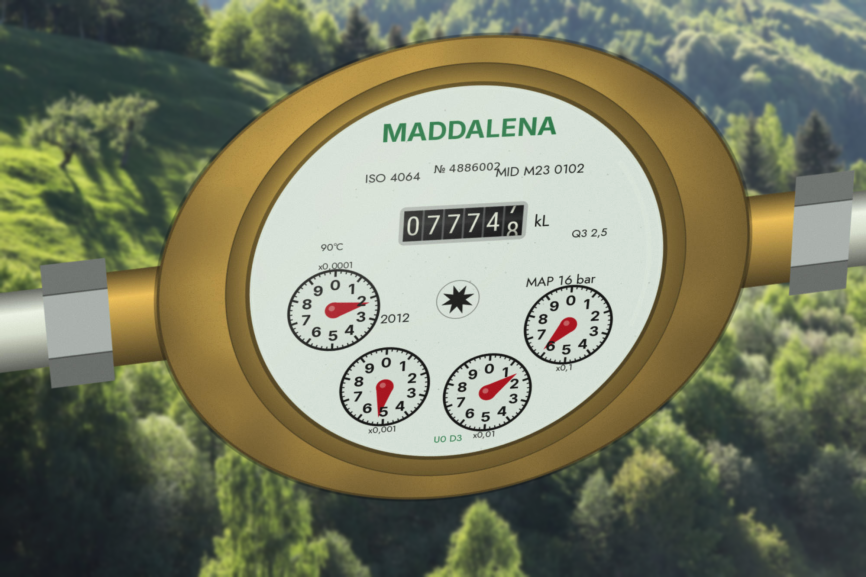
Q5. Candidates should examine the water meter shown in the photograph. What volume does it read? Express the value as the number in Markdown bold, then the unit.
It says **77747.6152** kL
